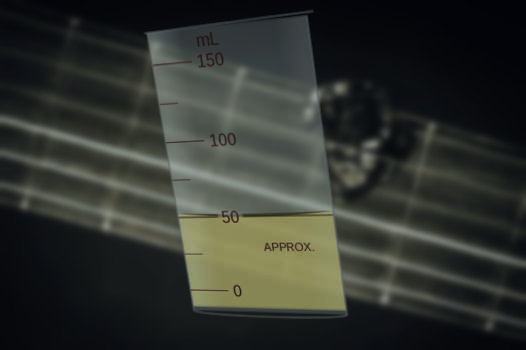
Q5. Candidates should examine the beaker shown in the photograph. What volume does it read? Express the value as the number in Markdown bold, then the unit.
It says **50** mL
